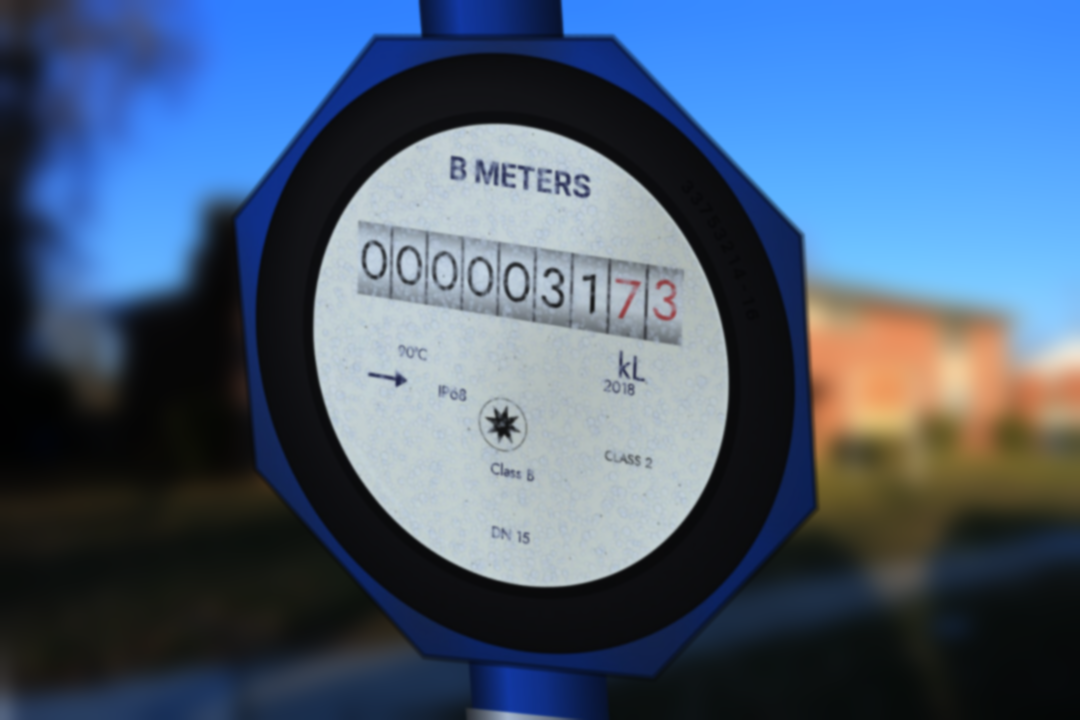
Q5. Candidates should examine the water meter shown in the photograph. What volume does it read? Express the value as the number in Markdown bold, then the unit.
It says **31.73** kL
